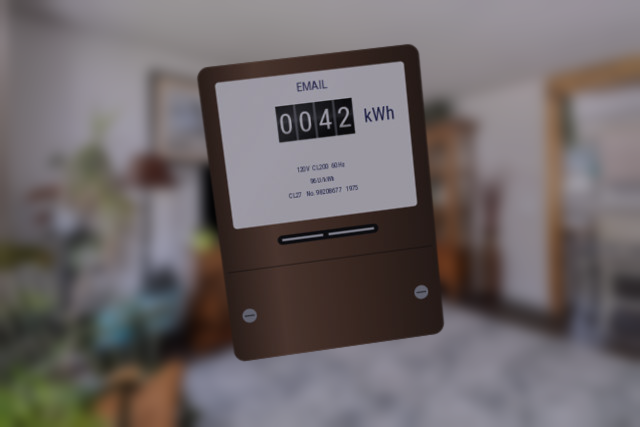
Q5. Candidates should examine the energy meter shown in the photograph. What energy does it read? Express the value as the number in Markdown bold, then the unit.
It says **42** kWh
